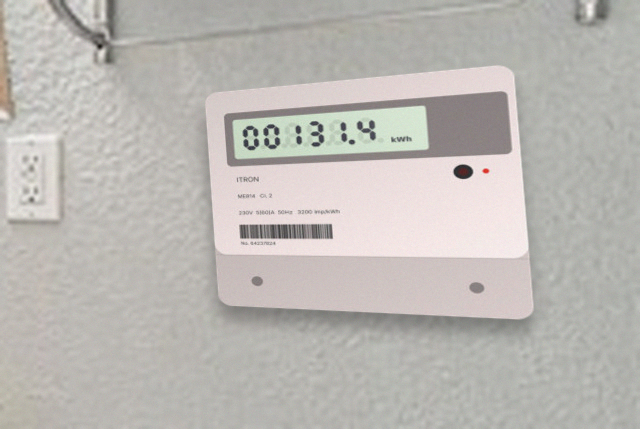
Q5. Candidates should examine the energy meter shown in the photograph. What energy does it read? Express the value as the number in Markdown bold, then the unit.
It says **131.4** kWh
